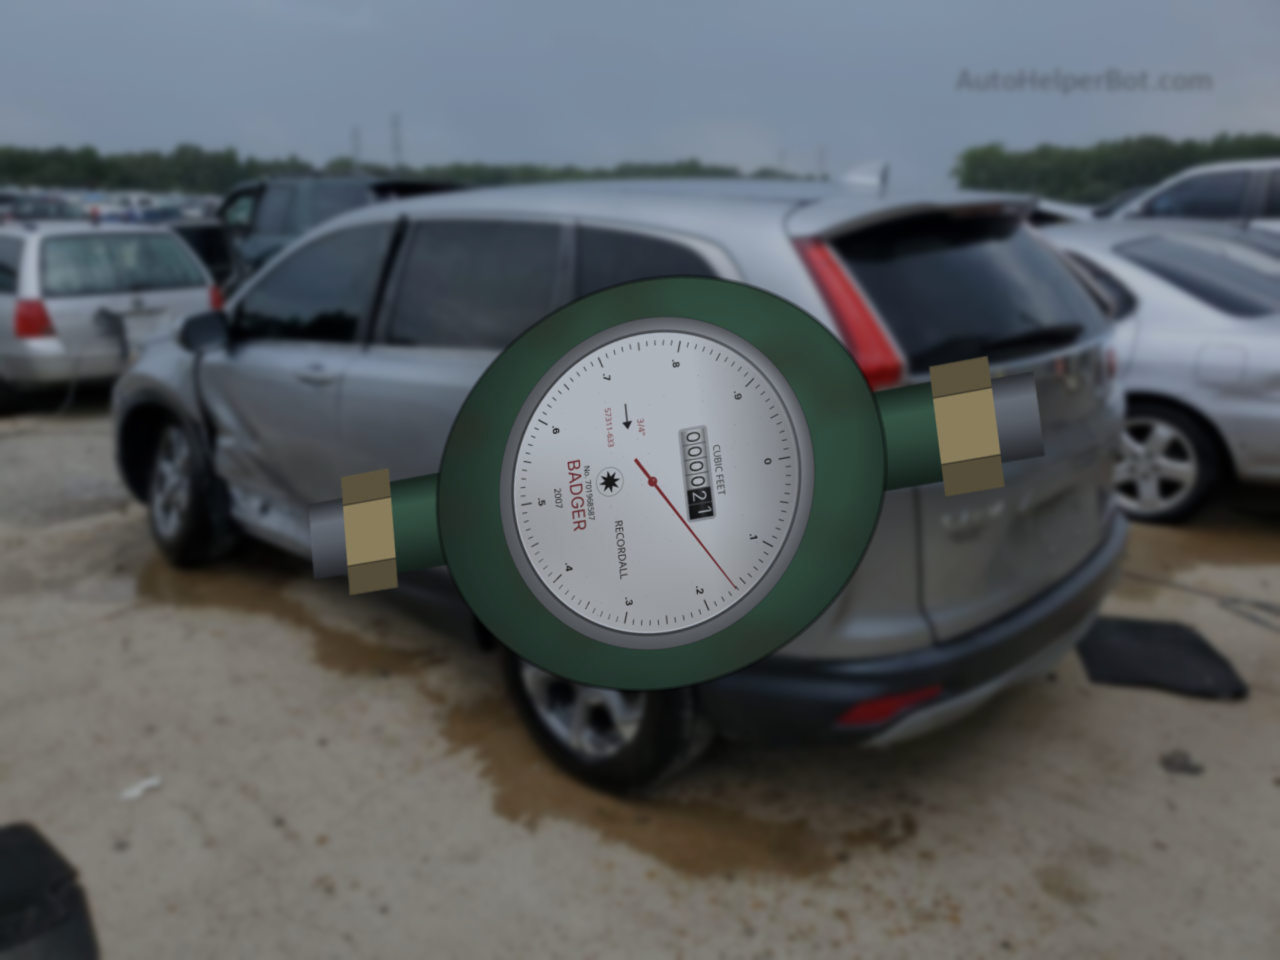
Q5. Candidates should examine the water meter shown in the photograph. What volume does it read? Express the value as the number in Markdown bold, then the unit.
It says **21.16** ft³
